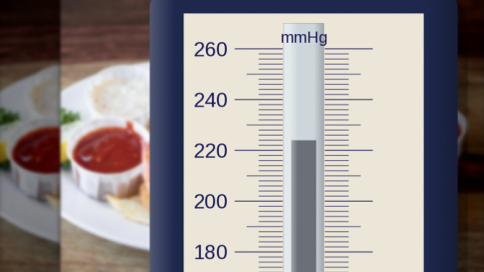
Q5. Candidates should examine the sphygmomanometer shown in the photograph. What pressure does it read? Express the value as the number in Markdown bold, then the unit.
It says **224** mmHg
